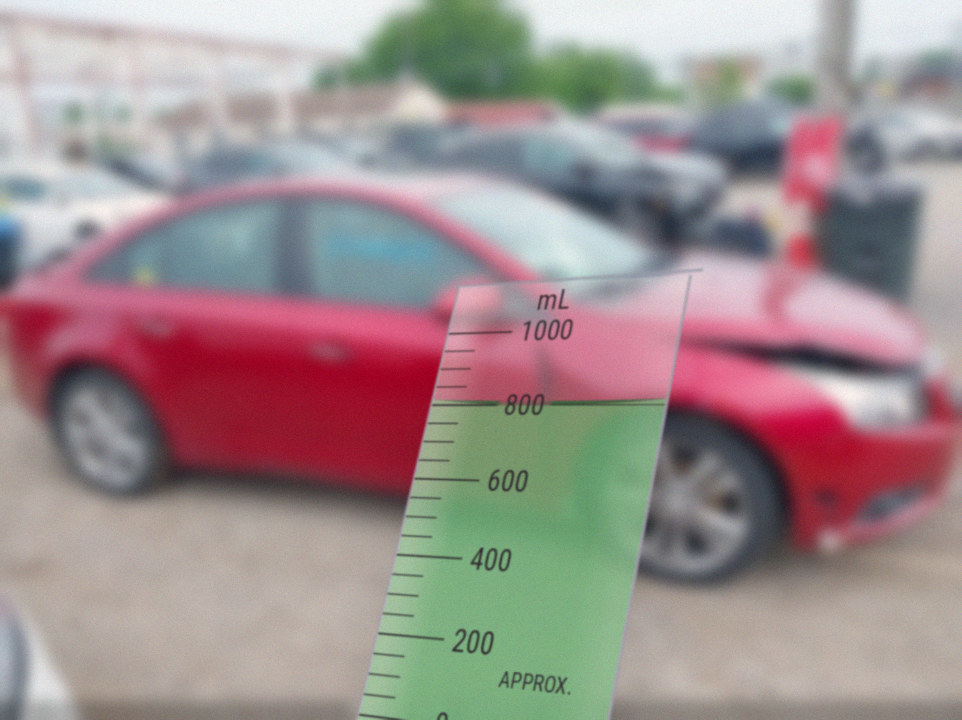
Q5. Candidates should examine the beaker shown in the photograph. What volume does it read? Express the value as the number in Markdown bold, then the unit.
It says **800** mL
